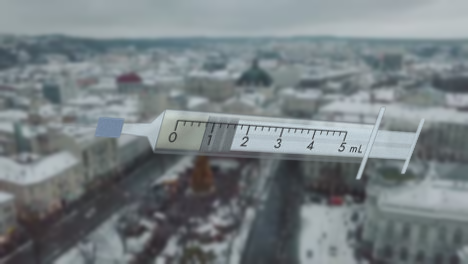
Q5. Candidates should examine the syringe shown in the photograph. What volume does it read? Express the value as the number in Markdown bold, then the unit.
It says **0.8** mL
